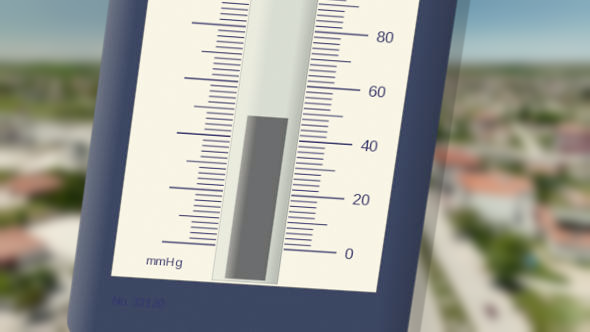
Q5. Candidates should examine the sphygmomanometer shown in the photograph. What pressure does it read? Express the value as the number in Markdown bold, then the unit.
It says **48** mmHg
